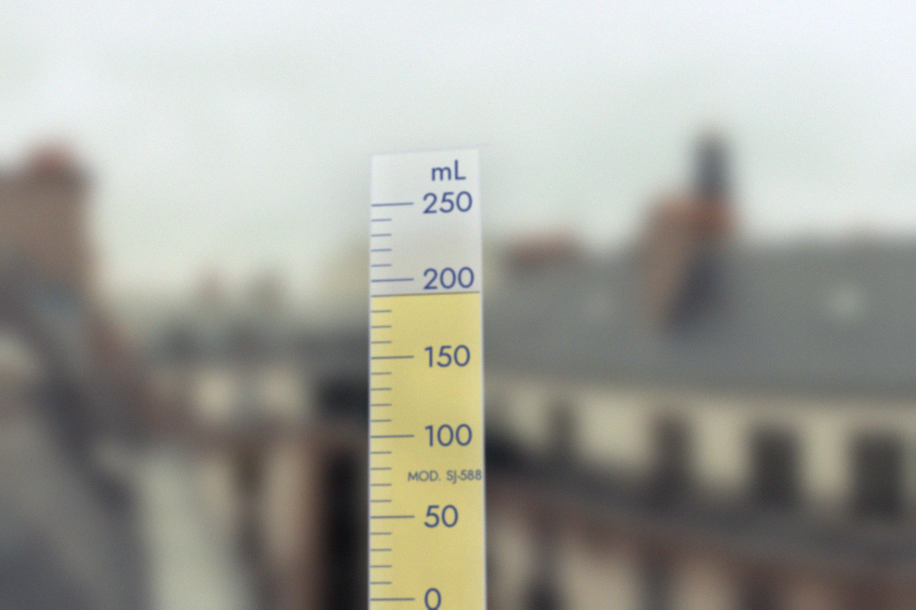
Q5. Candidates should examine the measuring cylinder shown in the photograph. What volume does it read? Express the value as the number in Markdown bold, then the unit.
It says **190** mL
